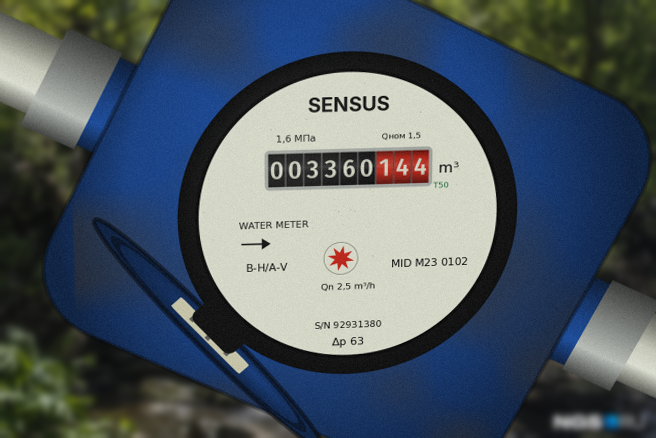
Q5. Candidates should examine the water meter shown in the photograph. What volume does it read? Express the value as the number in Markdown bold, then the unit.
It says **3360.144** m³
